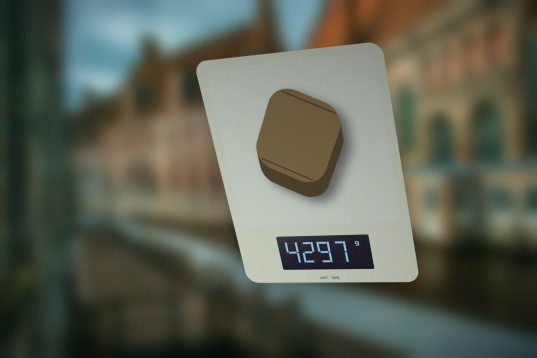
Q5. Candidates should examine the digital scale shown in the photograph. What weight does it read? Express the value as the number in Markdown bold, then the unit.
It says **4297** g
